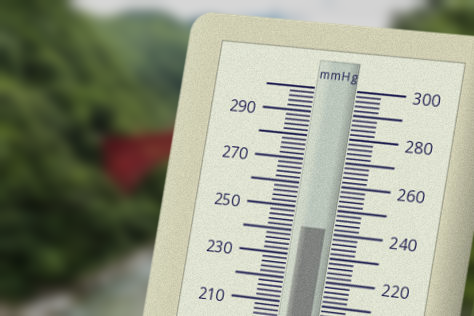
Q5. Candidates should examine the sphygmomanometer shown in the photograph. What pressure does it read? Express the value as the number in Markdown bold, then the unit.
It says **242** mmHg
